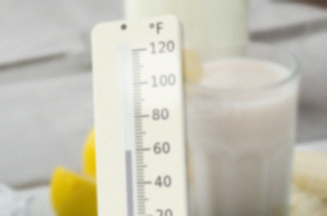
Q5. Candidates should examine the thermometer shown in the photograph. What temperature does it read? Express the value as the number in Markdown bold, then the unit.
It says **60** °F
